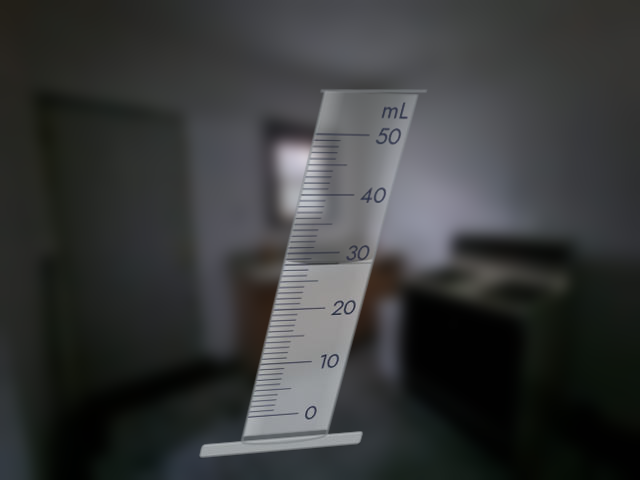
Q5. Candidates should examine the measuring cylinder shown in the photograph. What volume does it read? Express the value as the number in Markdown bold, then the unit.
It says **28** mL
